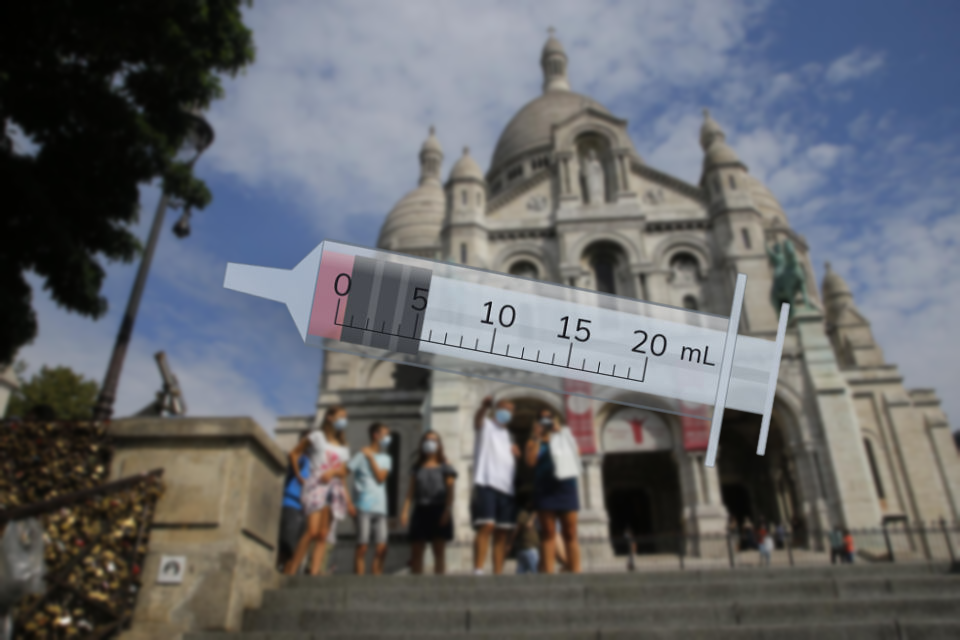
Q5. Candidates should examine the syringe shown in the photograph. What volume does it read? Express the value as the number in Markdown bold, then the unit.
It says **0.5** mL
